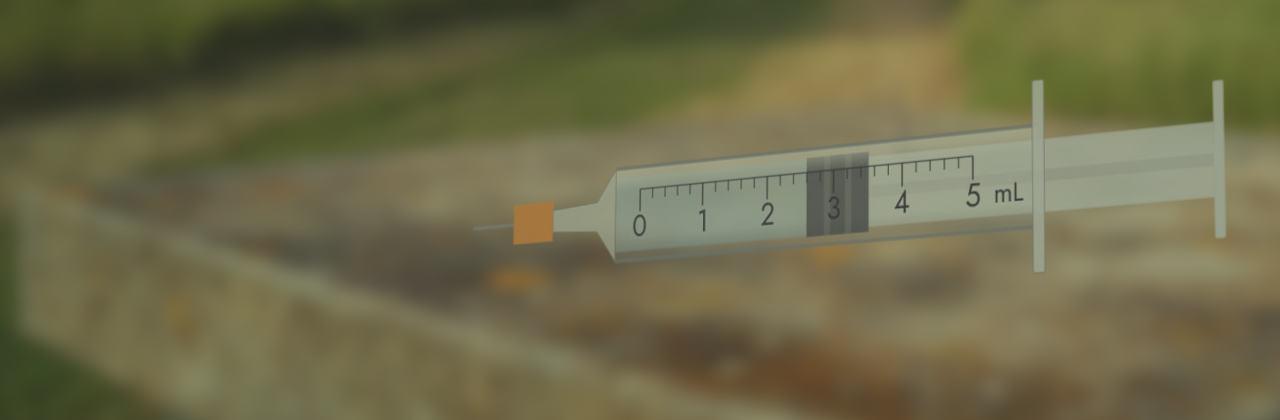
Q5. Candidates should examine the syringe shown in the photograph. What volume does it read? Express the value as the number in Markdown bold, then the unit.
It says **2.6** mL
